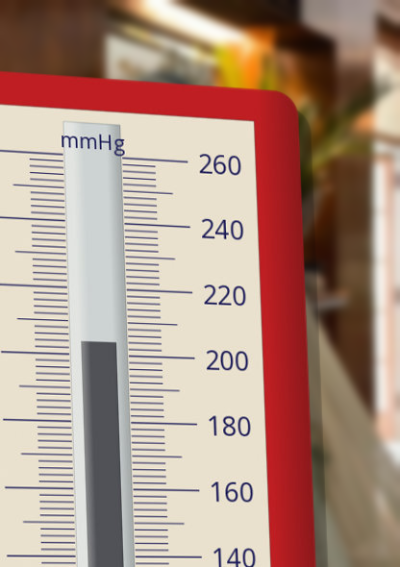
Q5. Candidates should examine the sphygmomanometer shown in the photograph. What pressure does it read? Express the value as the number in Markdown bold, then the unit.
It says **204** mmHg
